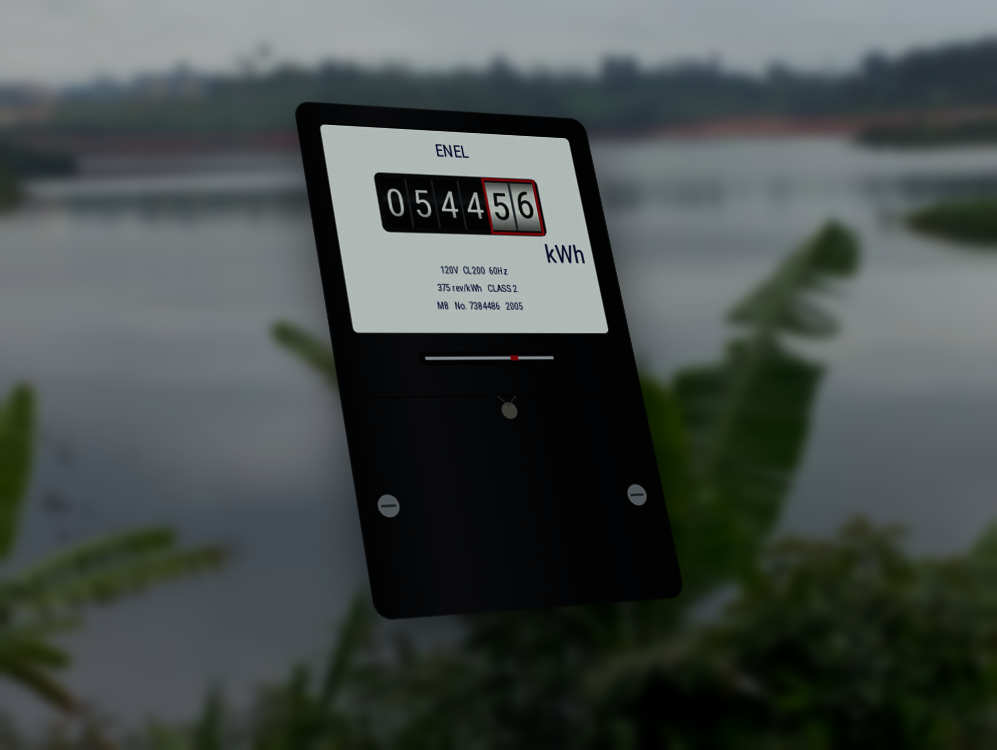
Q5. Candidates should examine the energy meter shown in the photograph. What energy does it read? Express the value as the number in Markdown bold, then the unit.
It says **544.56** kWh
